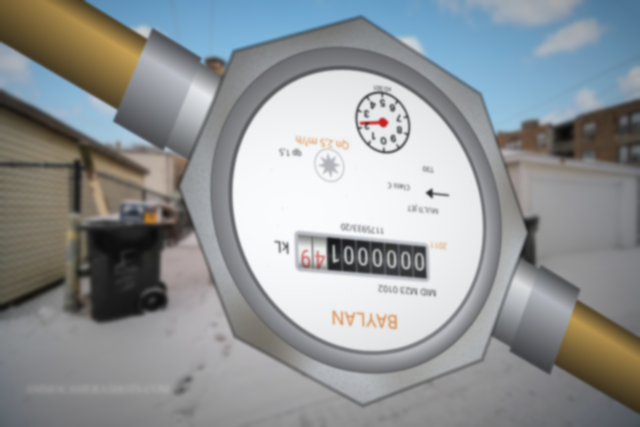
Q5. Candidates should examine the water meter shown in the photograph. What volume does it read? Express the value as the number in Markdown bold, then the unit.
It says **1.492** kL
